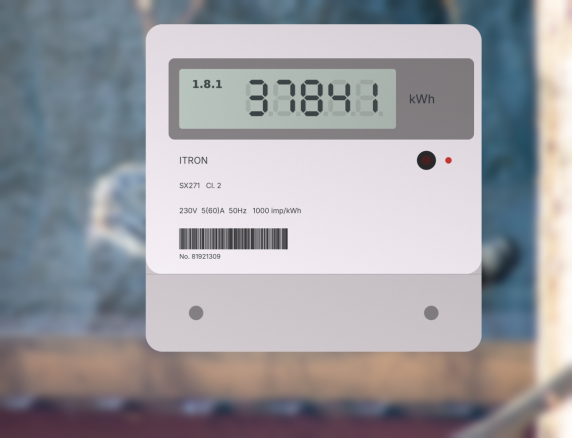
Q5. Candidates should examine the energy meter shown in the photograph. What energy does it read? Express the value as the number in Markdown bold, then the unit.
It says **37841** kWh
